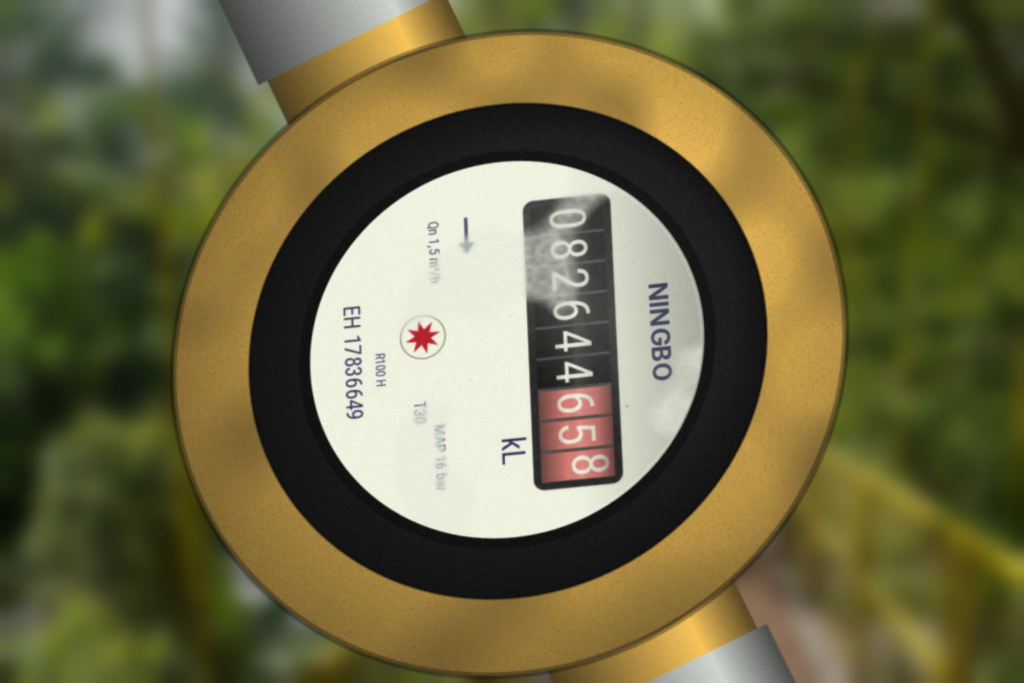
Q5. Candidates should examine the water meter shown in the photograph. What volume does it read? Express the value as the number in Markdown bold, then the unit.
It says **82644.658** kL
